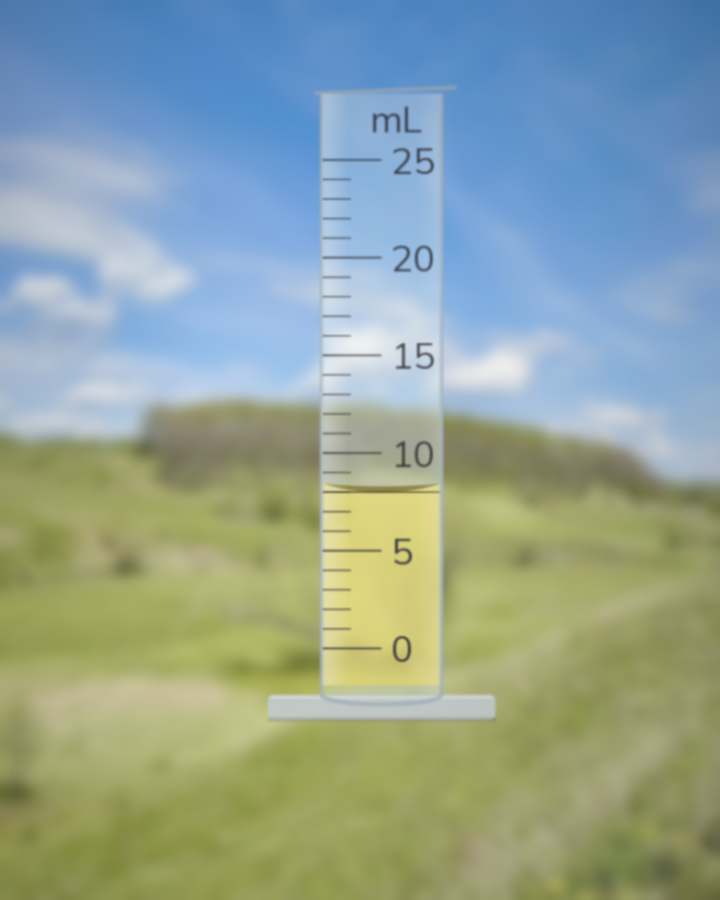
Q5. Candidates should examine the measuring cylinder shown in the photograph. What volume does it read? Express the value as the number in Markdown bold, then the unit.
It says **8** mL
